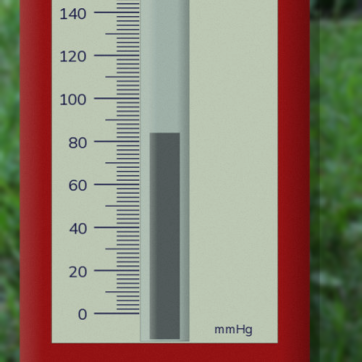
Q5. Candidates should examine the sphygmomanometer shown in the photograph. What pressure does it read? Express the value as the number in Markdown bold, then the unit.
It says **84** mmHg
